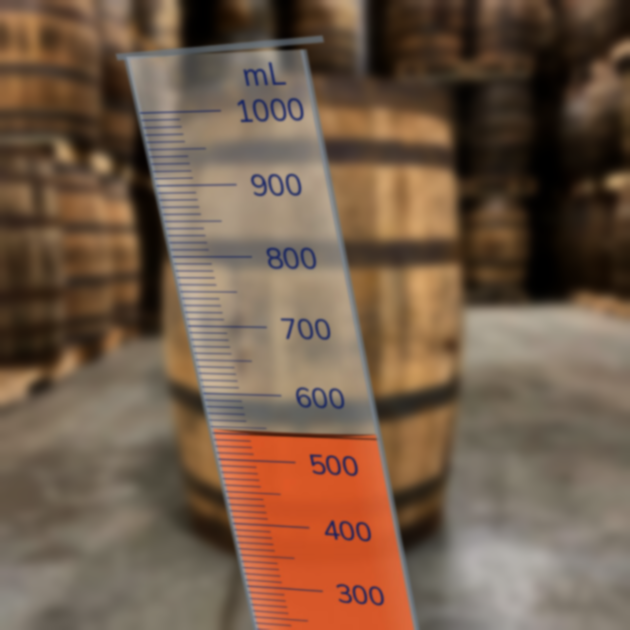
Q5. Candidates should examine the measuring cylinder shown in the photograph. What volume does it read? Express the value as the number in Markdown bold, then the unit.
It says **540** mL
